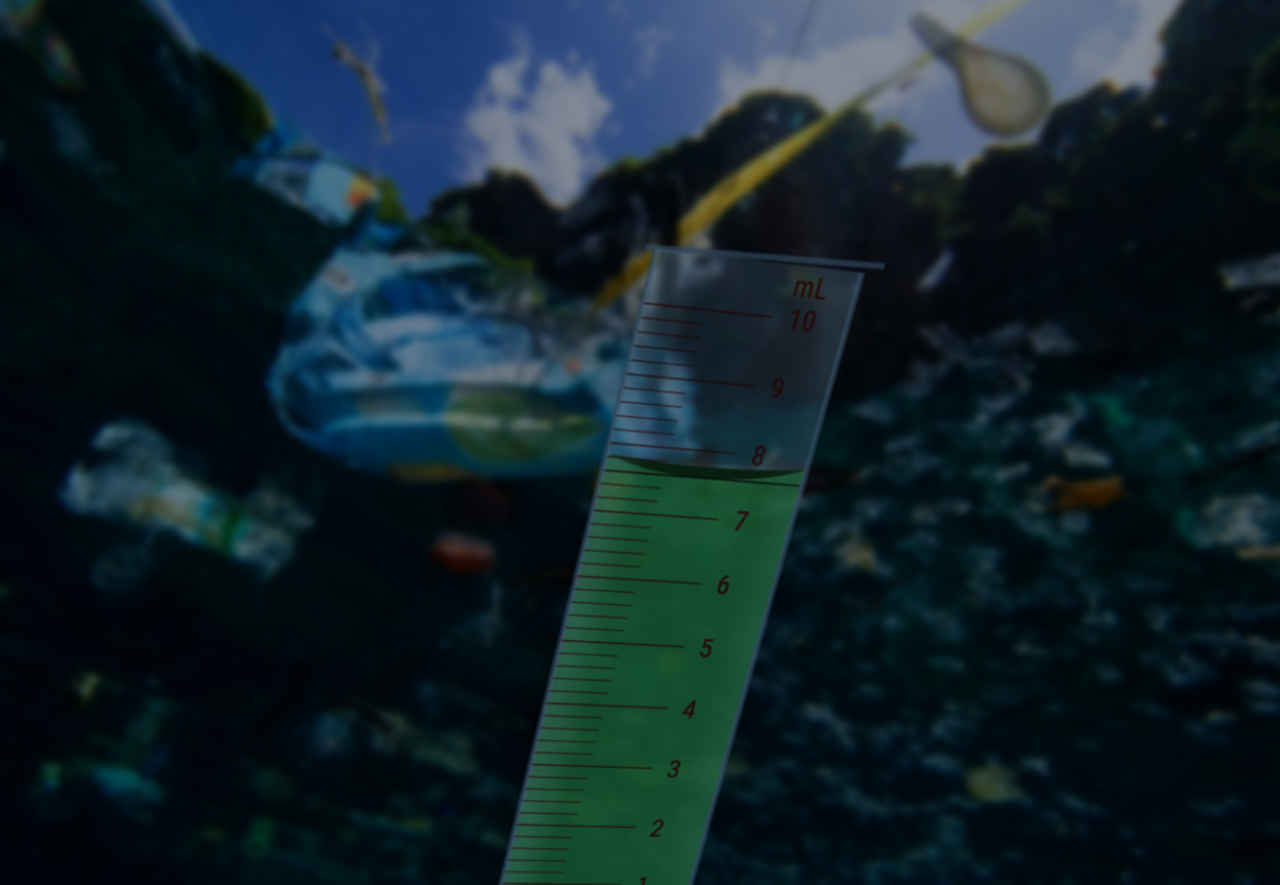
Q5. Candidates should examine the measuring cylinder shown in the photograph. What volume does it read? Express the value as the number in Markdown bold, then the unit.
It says **7.6** mL
